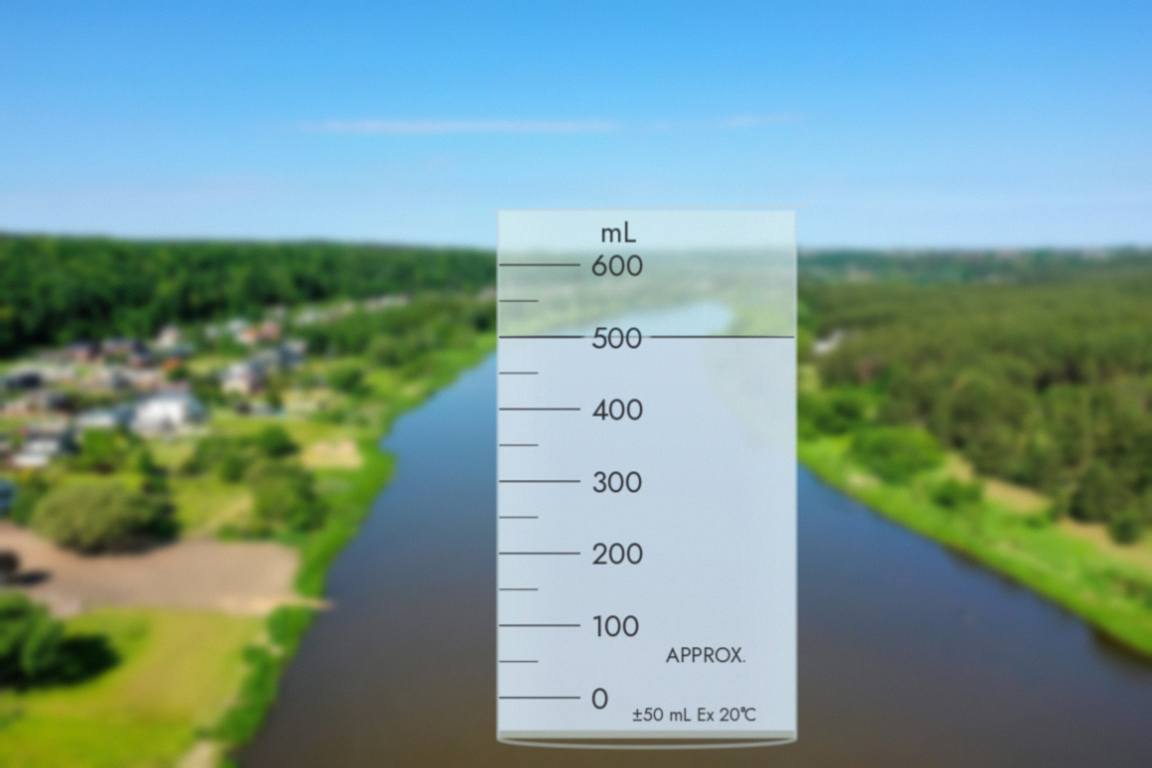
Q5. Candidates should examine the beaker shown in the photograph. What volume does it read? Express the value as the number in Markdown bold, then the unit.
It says **500** mL
